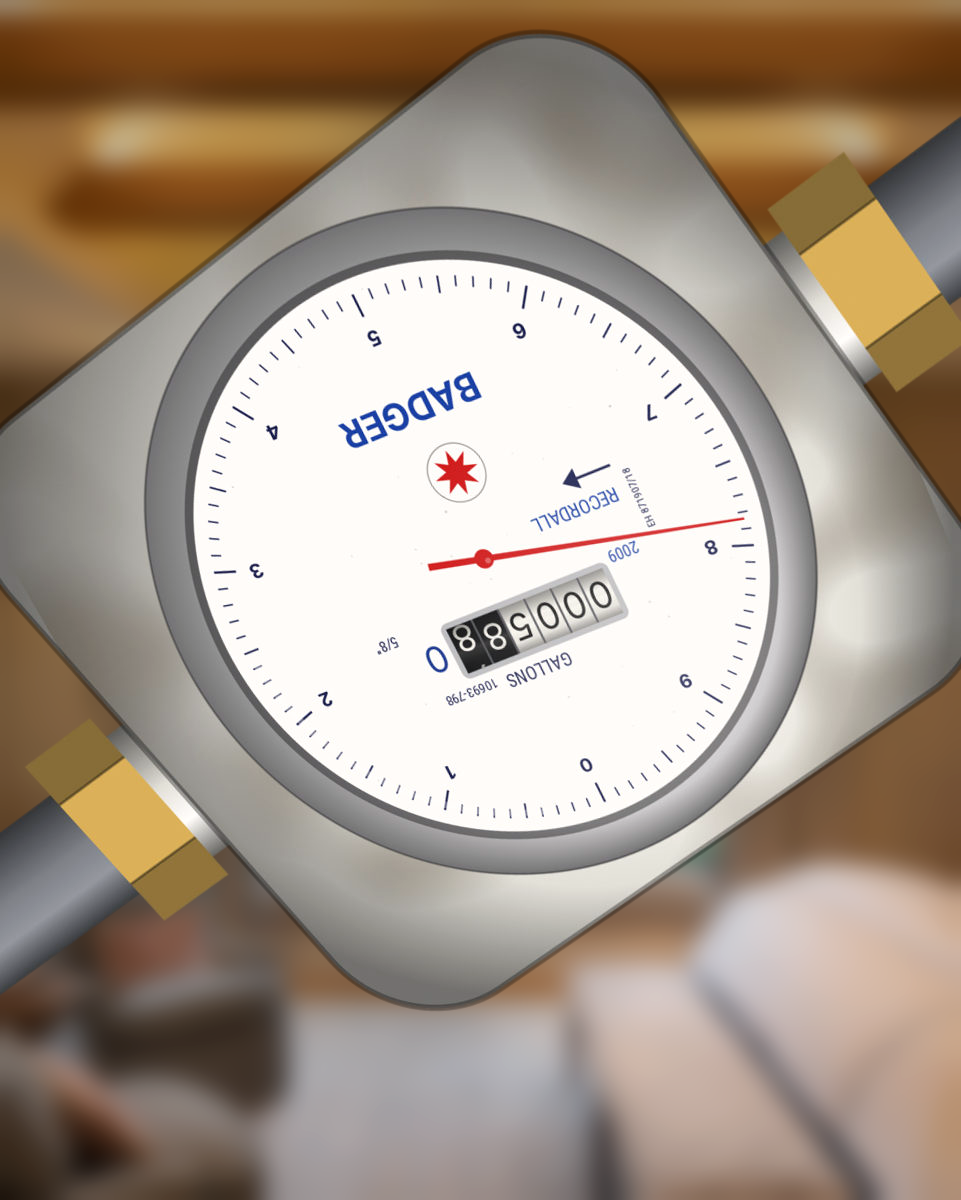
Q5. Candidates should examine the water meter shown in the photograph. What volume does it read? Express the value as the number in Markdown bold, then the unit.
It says **5877.8** gal
